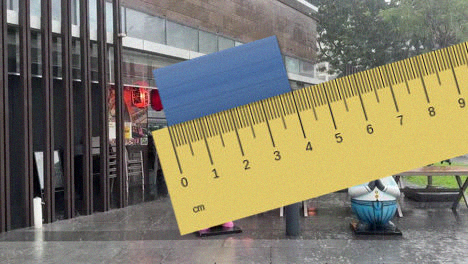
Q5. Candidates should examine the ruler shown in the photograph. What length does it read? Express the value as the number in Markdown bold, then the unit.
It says **4** cm
